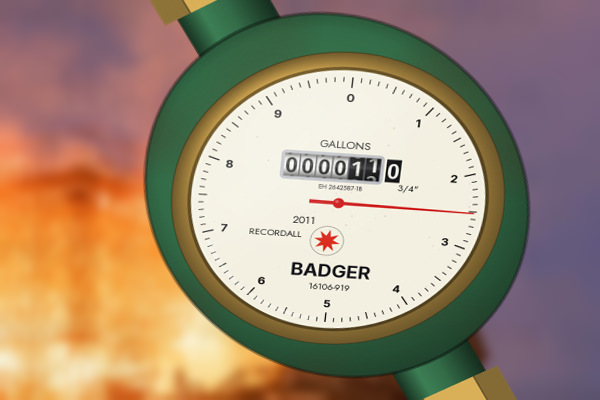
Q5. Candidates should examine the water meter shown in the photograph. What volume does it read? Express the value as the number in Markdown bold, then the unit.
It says **112.5** gal
